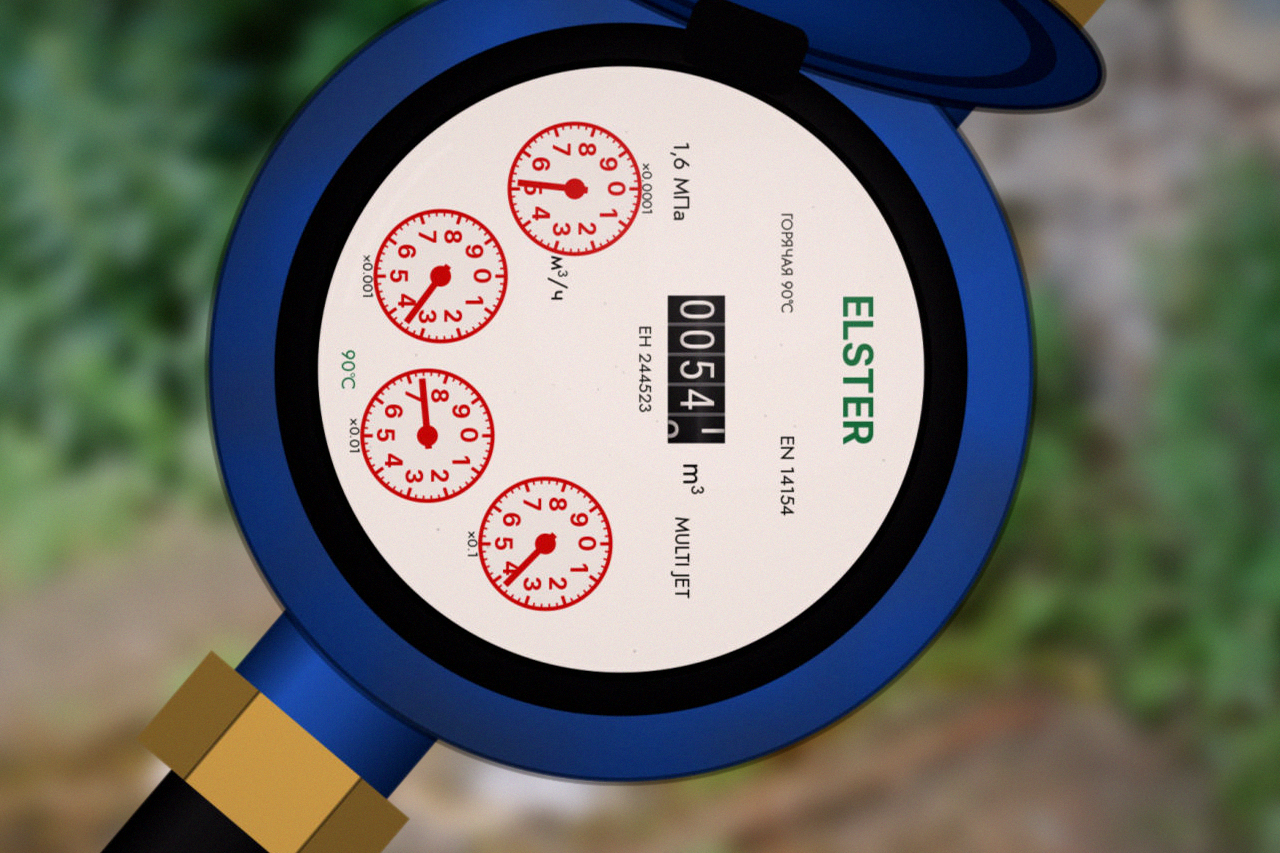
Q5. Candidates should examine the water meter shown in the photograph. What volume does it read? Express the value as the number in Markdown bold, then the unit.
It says **541.3735** m³
